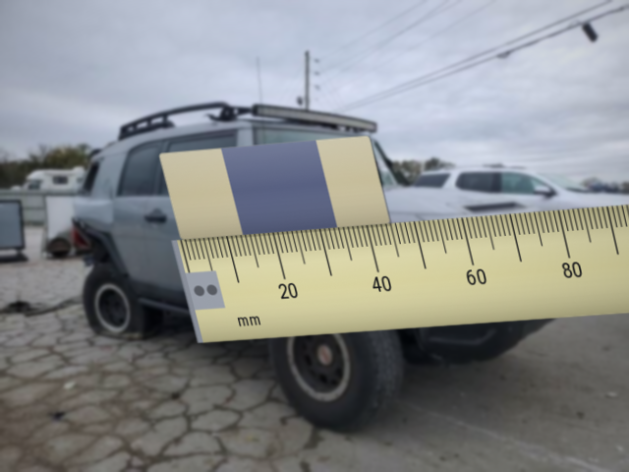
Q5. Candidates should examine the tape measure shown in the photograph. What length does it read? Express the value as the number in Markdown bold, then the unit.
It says **45** mm
